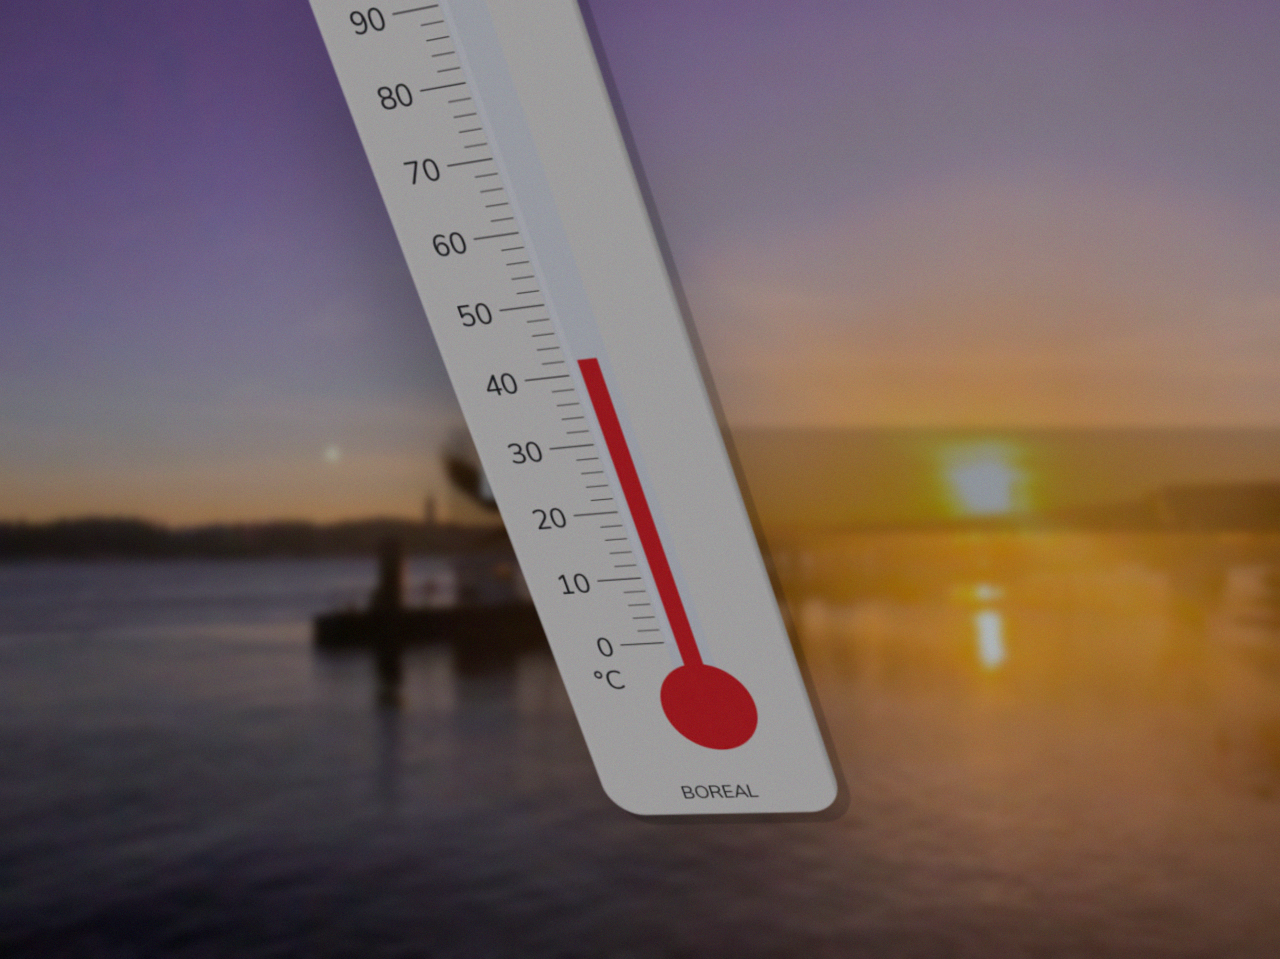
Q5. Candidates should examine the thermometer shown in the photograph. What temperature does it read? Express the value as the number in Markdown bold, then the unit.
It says **42** °C
